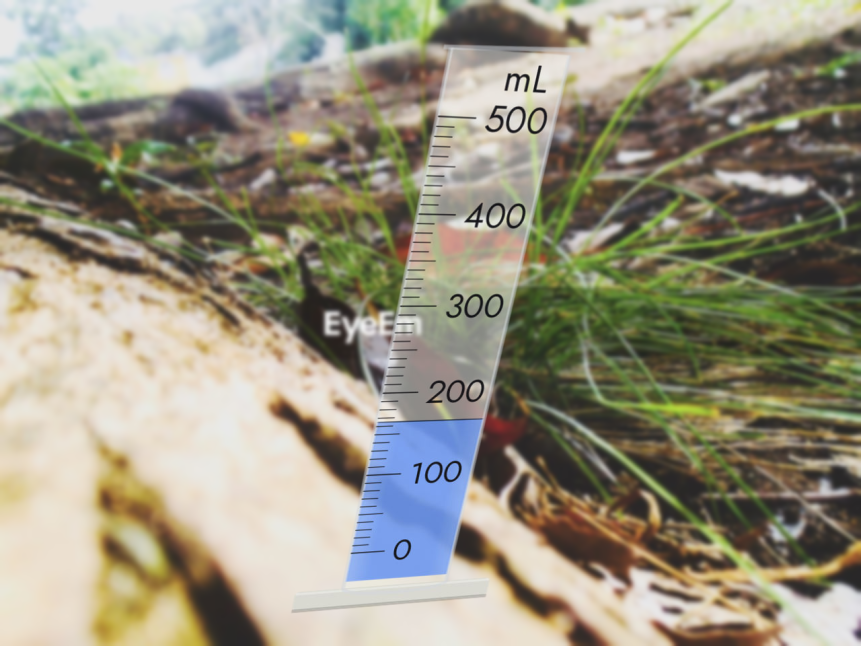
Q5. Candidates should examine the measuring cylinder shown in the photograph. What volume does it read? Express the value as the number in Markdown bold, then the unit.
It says **165** mL
